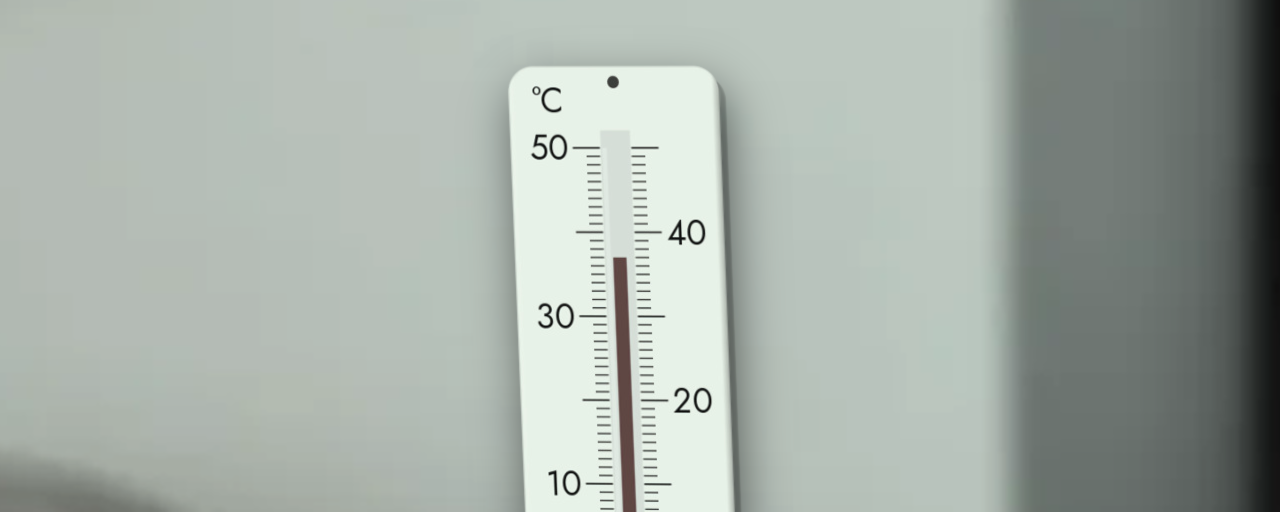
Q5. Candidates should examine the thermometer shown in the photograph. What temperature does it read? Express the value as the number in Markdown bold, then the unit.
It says **37** °C
